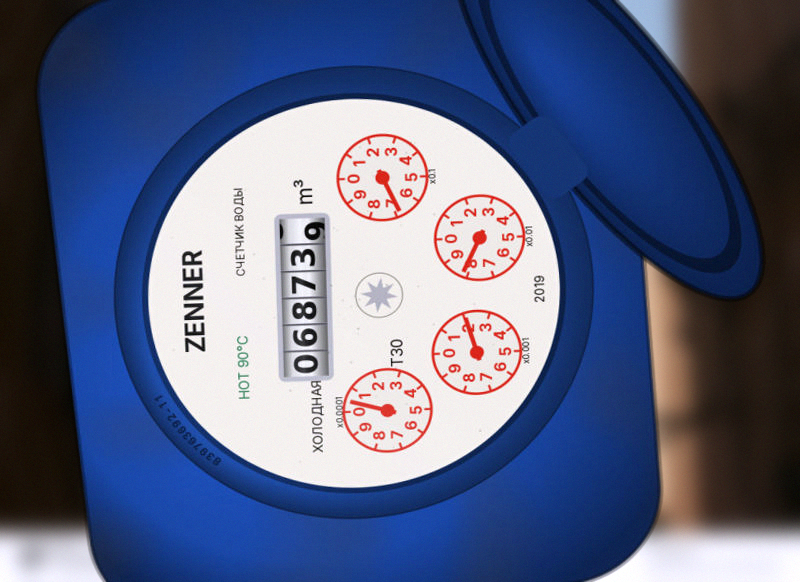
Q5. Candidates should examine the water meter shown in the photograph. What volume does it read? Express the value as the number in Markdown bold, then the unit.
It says **68738.6820** m³
